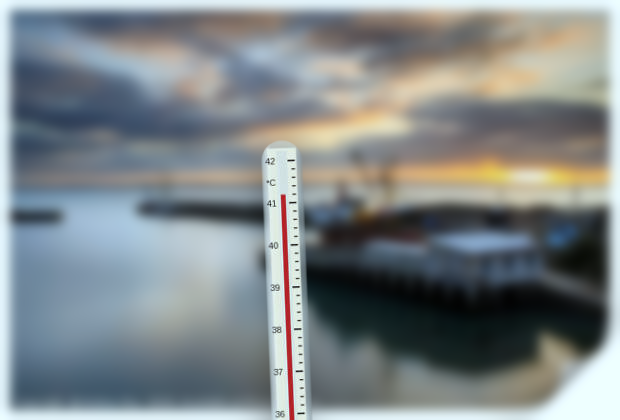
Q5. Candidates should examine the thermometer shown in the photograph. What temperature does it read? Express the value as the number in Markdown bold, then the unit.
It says **41.2** °C
